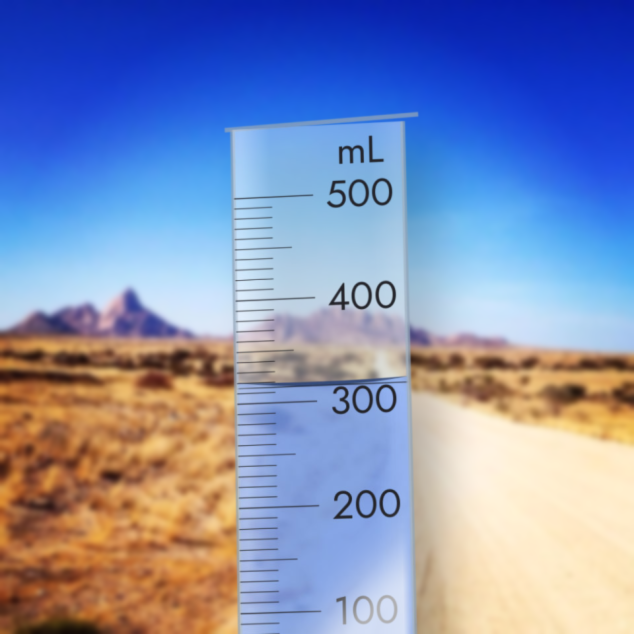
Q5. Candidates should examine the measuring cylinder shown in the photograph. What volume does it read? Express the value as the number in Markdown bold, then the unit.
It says **315** mL
